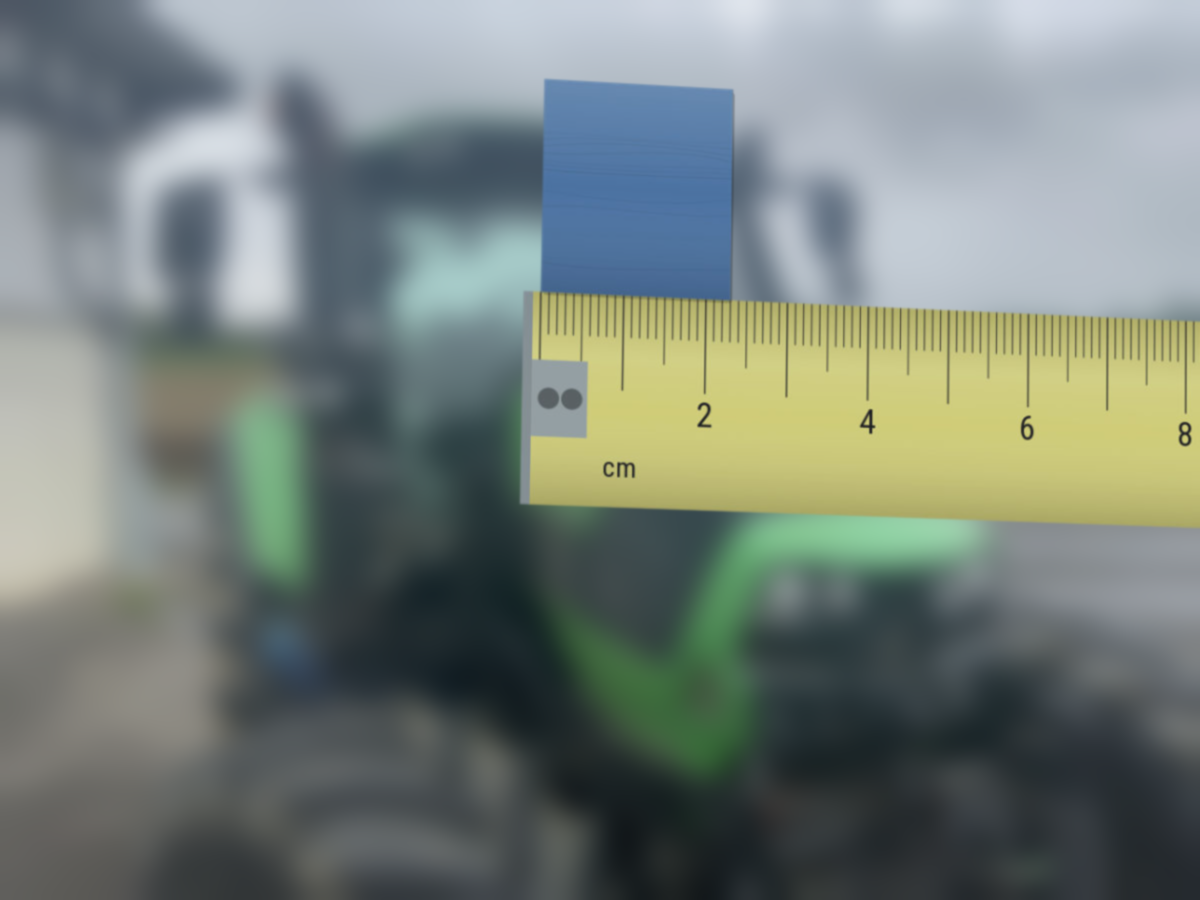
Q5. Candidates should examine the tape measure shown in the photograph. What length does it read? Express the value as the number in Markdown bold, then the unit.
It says **2.3** cm
